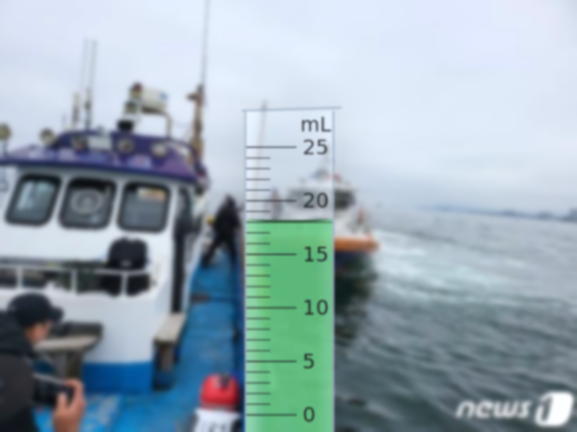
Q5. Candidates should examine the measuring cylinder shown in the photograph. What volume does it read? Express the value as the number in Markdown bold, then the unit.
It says **18** mL
